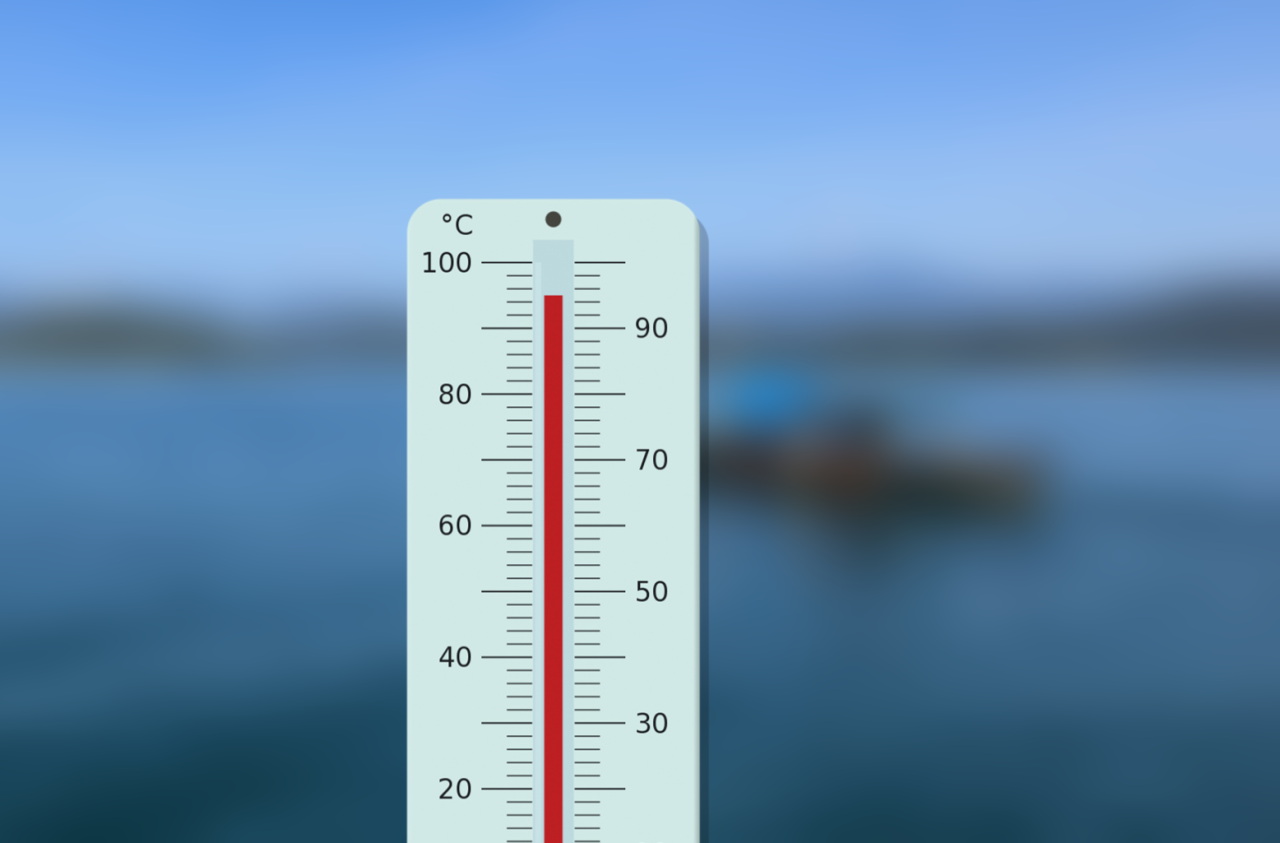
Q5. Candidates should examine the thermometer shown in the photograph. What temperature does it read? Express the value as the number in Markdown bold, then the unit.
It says **95** °C
